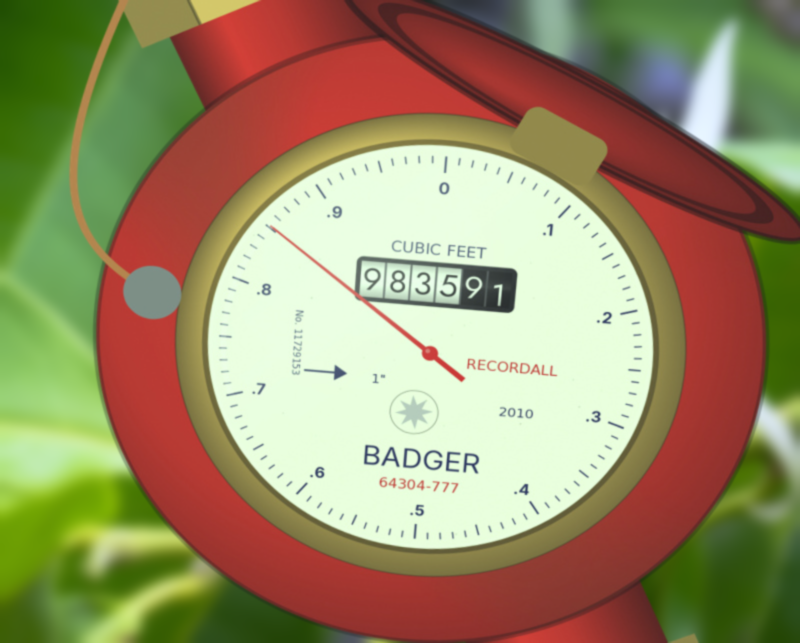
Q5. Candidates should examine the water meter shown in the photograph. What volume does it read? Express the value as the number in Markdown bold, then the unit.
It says **983590.85** ft³
